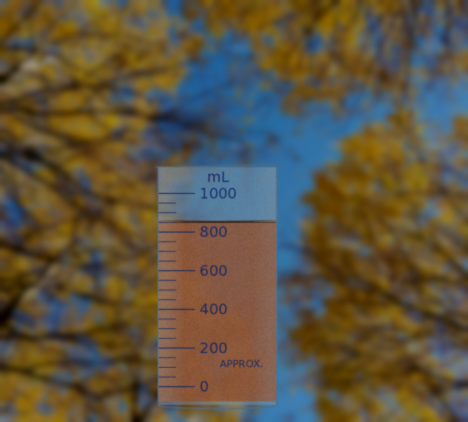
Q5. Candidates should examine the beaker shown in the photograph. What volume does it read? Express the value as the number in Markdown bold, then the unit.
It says **850** mL
